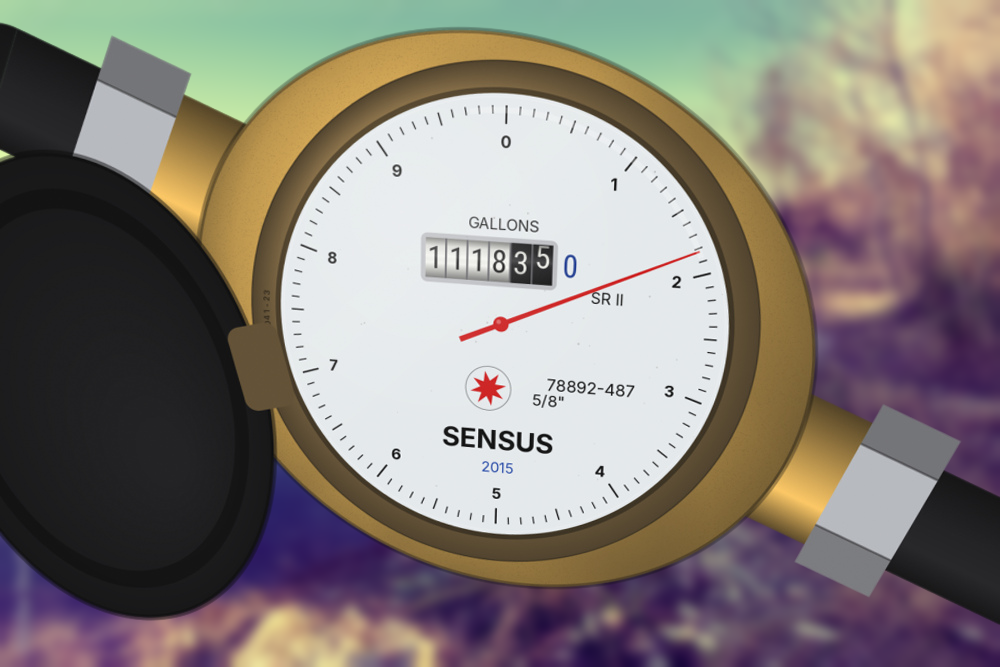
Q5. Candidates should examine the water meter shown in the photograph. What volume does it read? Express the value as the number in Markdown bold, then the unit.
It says **1118351.8** gal
